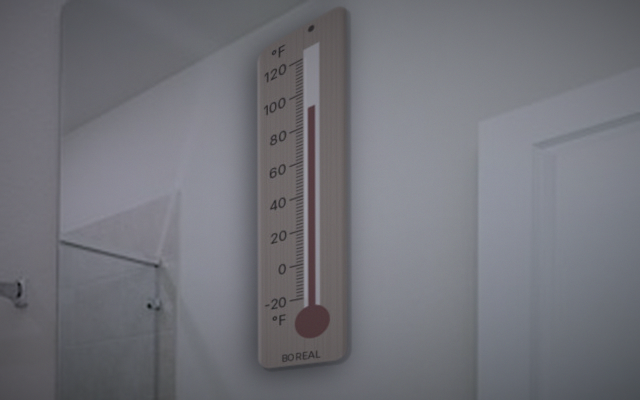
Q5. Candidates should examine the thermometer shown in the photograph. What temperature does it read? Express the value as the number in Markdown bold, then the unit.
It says **90** °F
